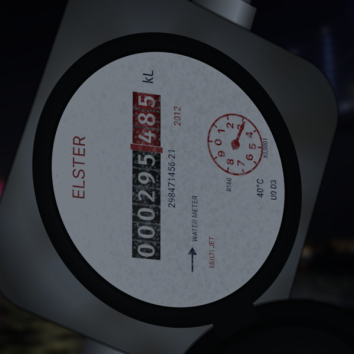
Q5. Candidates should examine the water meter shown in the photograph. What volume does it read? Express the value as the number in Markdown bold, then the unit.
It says **295.4853** kL
